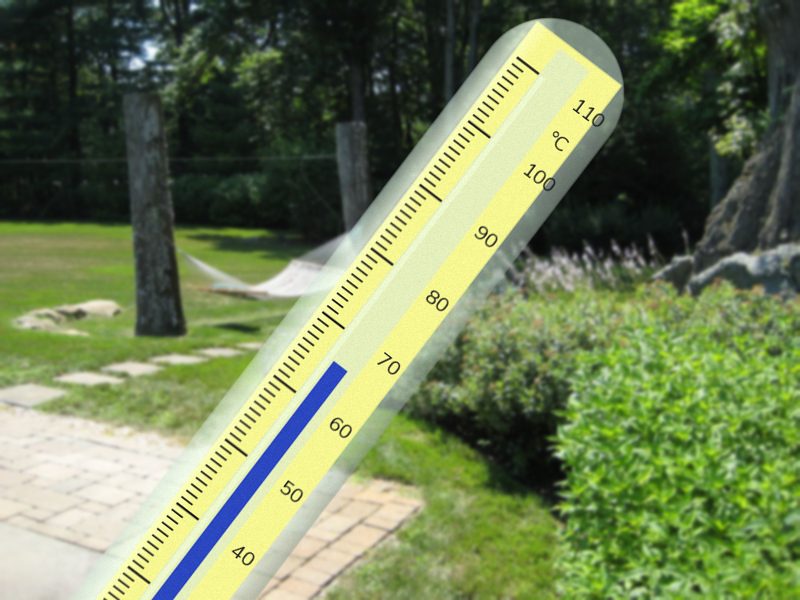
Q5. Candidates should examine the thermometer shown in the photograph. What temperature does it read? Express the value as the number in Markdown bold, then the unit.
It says **66** °C
